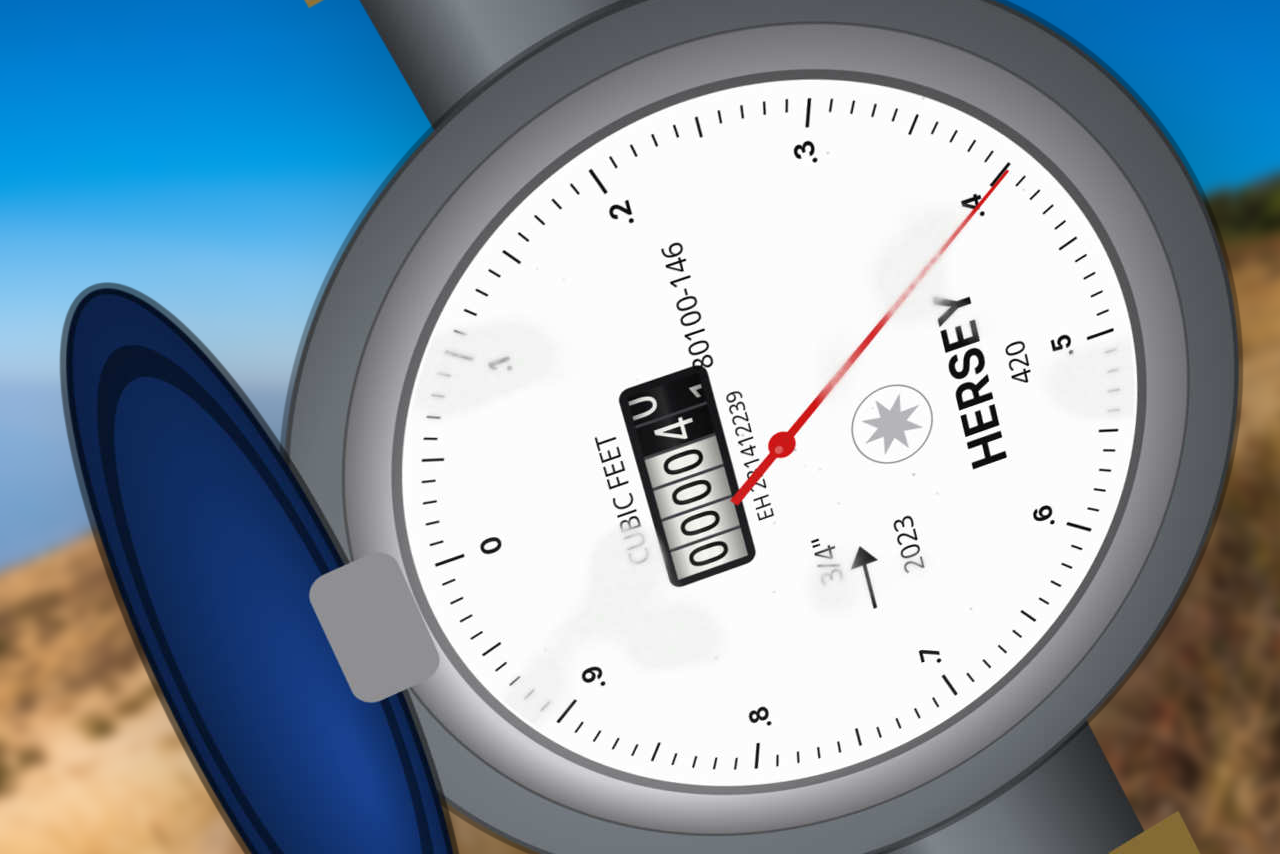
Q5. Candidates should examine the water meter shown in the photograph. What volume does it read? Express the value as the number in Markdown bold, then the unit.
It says **40.40** ft³
